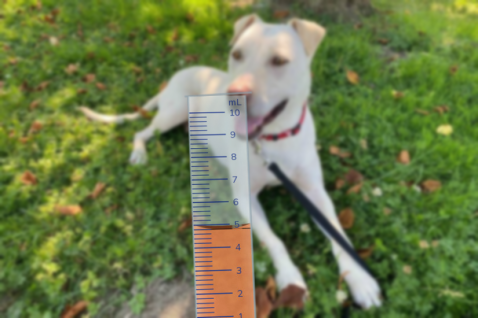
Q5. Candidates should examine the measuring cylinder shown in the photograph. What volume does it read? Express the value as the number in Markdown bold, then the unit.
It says **4.8** mL
